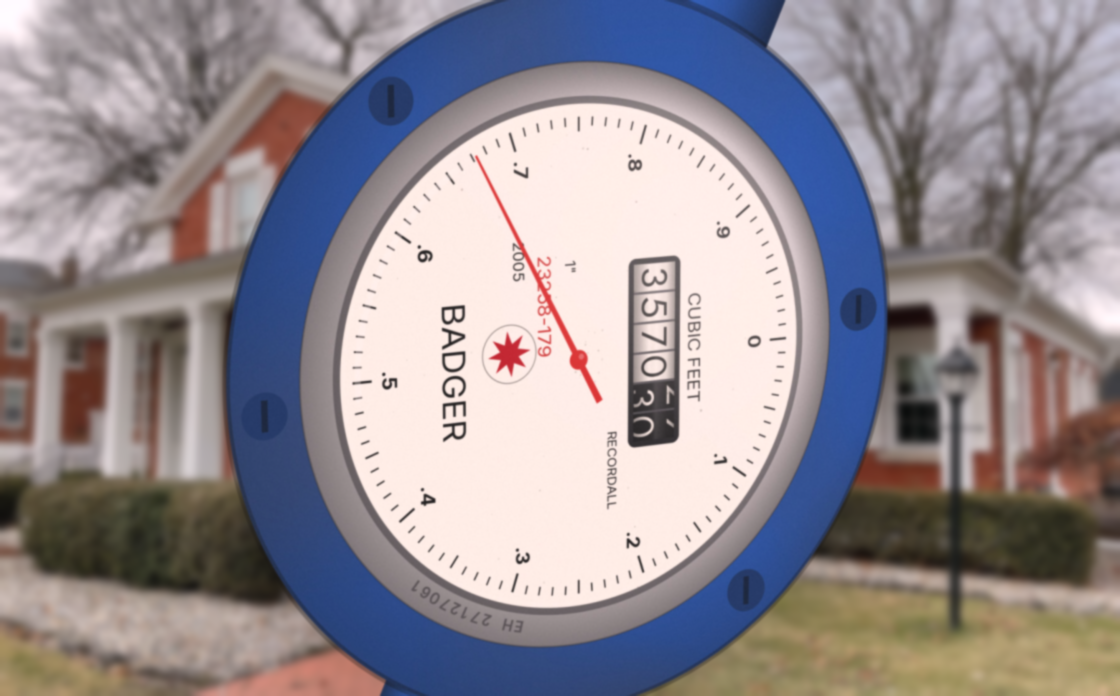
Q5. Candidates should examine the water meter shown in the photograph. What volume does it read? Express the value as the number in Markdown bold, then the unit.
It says **357029.67** ft³
